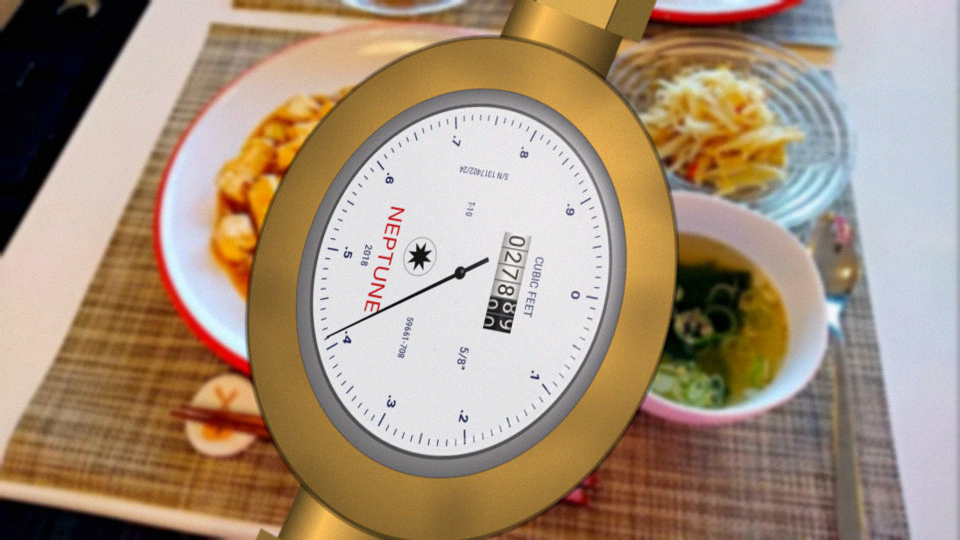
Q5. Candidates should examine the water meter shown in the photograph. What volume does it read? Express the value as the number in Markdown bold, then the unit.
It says **27889.41** ft³
